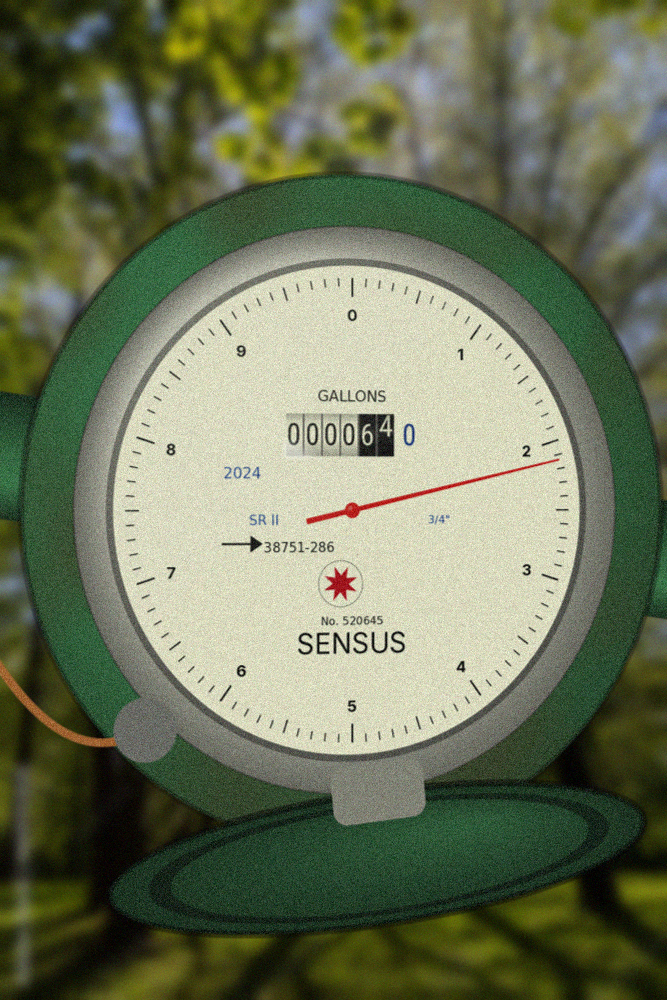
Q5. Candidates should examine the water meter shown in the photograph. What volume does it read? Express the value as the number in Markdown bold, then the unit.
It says **642.1** gal
